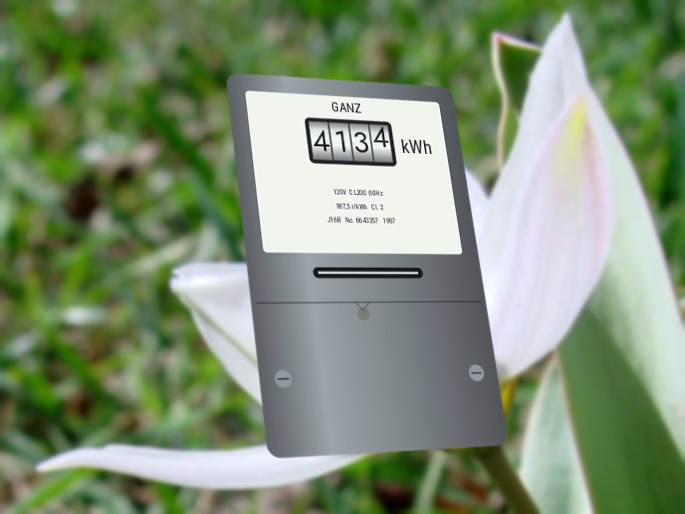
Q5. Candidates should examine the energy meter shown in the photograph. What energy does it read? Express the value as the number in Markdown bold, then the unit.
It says **4134** kWh
